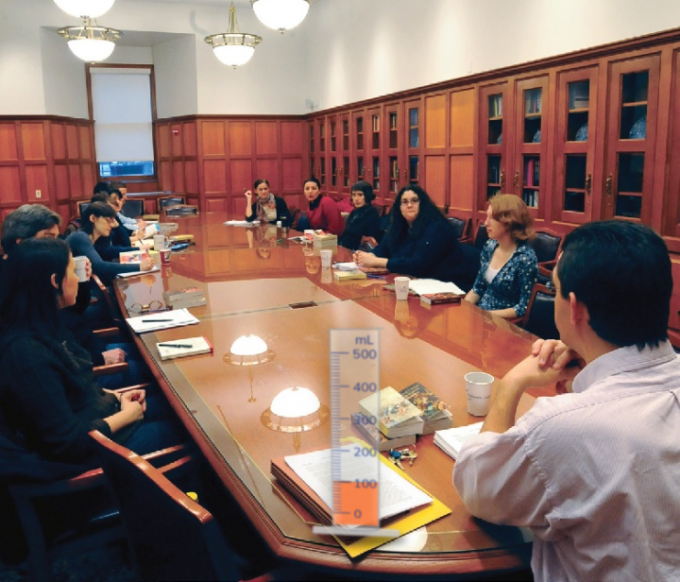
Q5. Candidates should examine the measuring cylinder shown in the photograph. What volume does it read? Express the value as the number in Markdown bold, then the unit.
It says **100** mL
